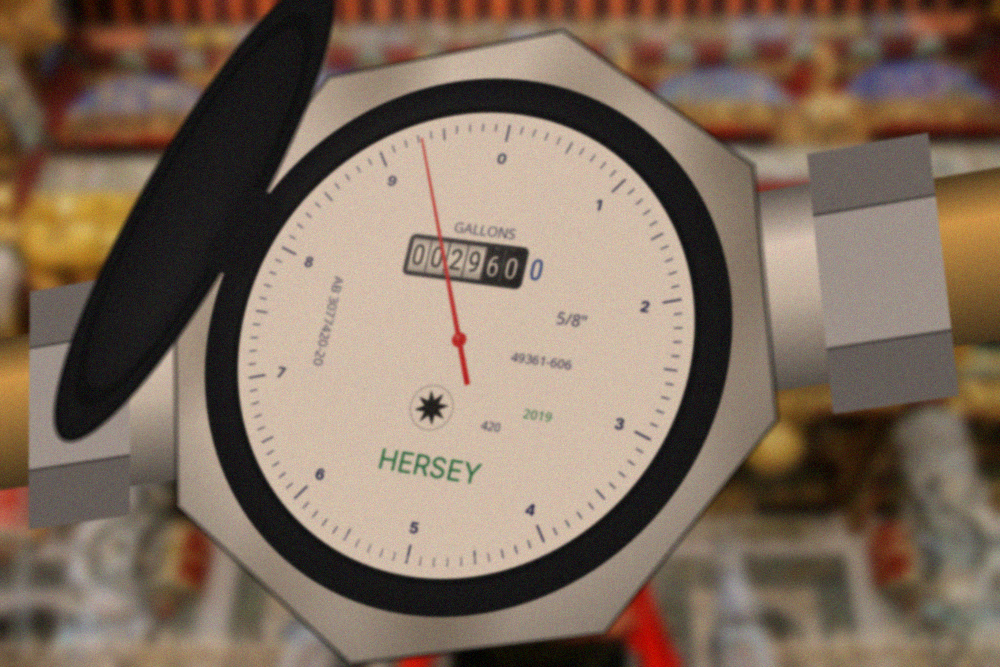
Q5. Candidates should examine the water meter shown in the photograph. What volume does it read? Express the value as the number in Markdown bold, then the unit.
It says **29599.3** gal
